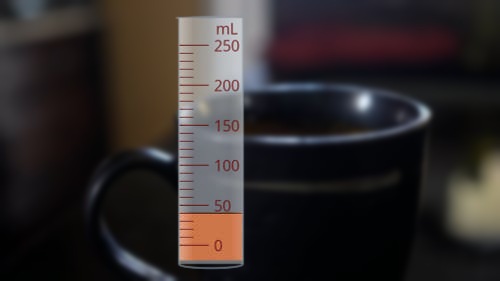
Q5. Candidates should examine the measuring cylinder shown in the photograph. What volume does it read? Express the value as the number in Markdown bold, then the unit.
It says **40** mL
